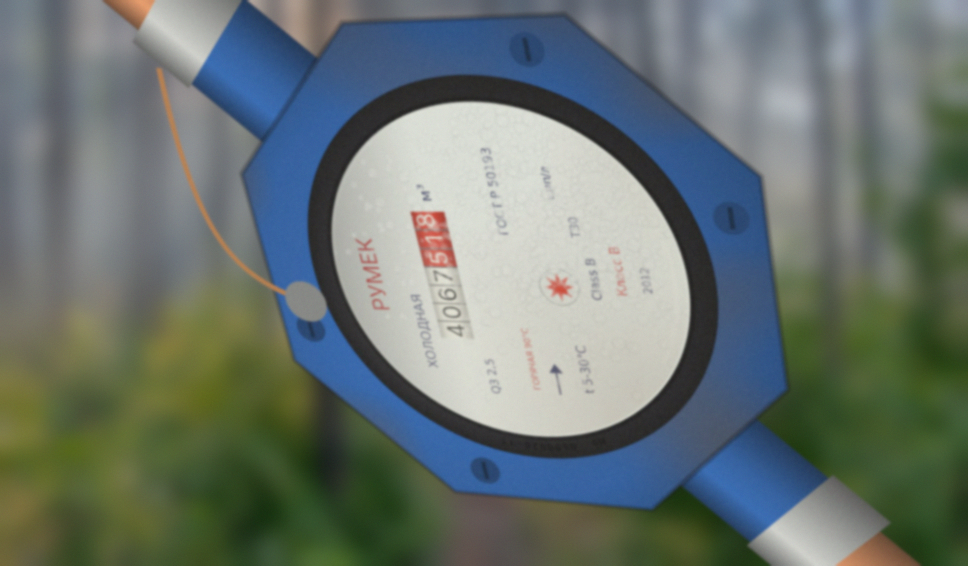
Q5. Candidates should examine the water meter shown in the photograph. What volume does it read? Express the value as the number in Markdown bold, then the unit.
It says **4067.518** m³
